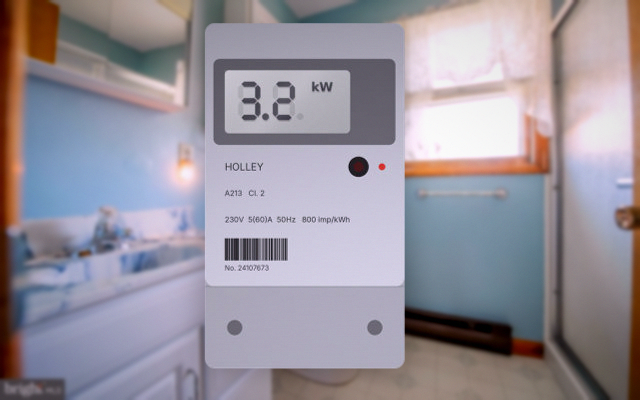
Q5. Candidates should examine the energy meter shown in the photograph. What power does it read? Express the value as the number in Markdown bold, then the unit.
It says **3.2** kW
